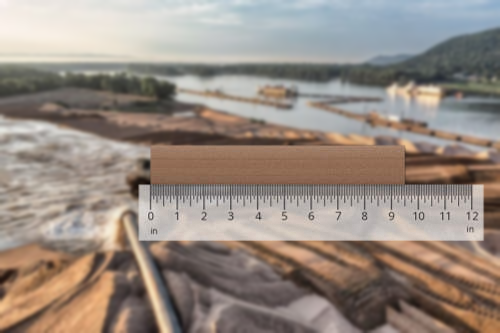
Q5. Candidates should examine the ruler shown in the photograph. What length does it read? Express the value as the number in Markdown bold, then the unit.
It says **9.5** in
